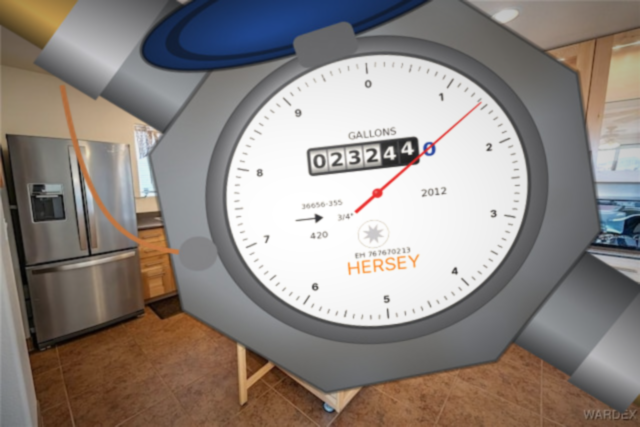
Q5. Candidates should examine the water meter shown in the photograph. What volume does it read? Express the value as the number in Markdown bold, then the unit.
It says **232441.4** gal
